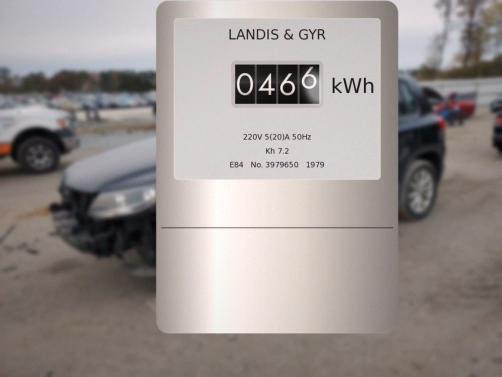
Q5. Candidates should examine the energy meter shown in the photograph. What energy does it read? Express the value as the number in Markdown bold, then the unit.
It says **466** kWh
